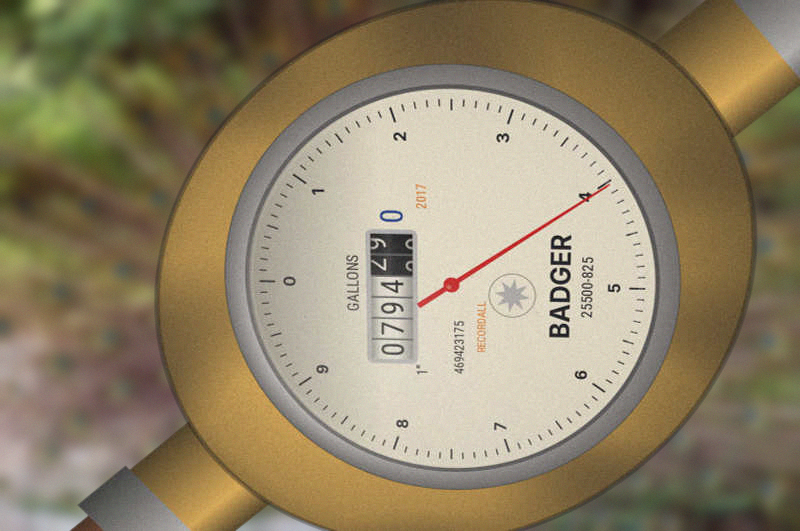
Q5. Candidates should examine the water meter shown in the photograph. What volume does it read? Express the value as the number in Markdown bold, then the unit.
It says **794294.0** gal
